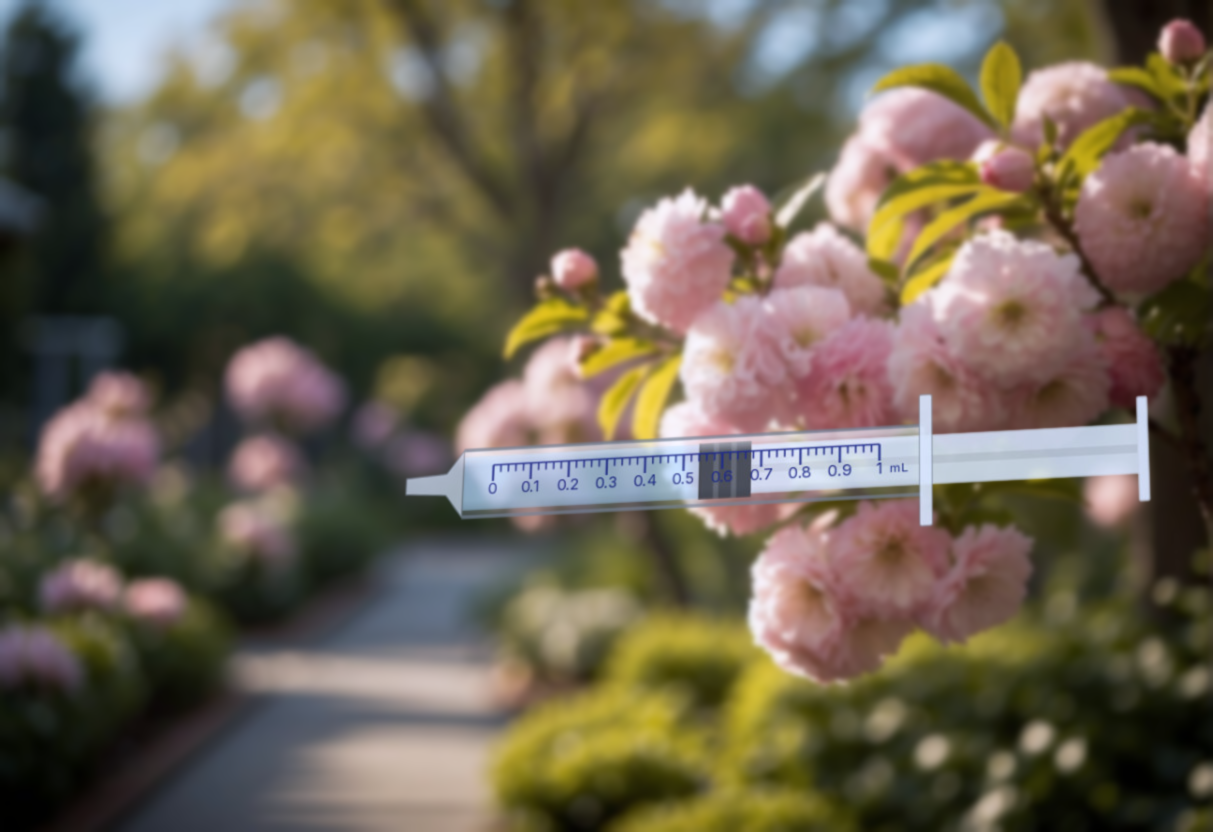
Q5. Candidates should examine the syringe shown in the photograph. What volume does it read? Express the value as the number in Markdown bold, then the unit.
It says **0.54** mL
